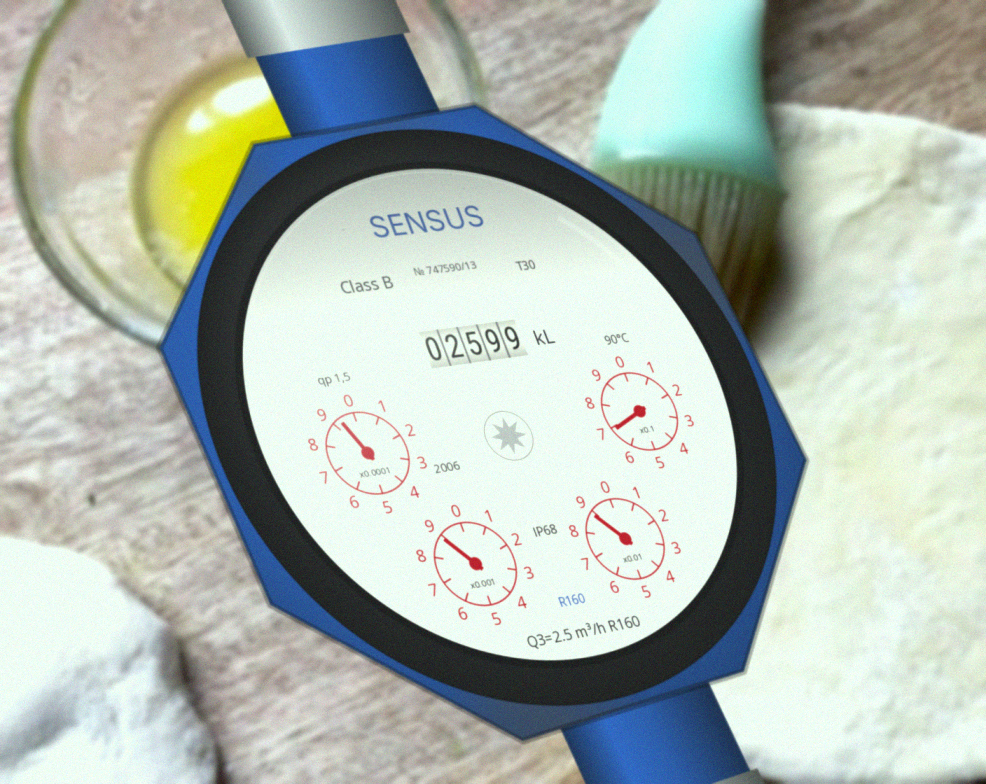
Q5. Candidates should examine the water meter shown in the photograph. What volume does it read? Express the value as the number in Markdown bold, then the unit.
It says **2599.6889** kL
